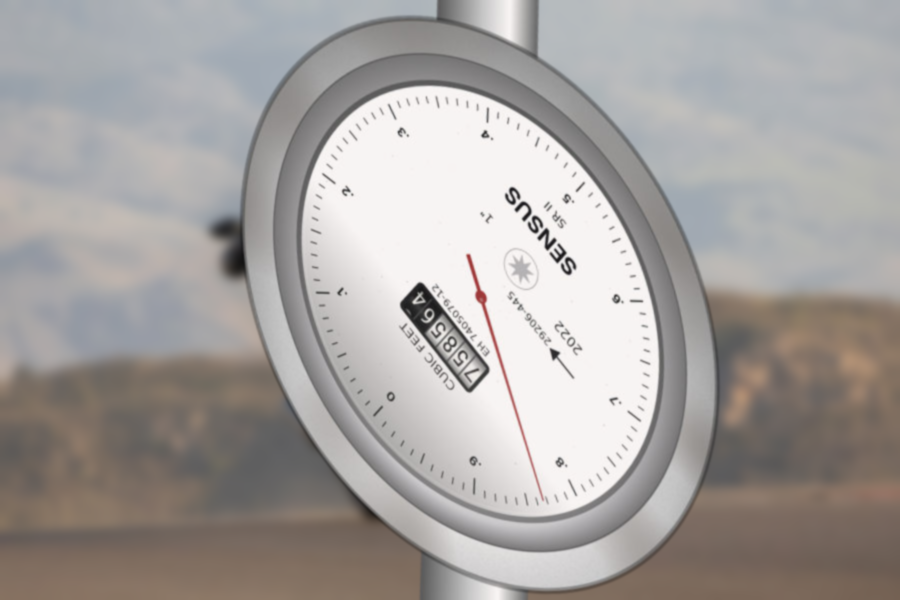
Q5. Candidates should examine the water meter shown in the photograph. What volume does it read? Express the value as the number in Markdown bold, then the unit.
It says **758563.83** ft³
